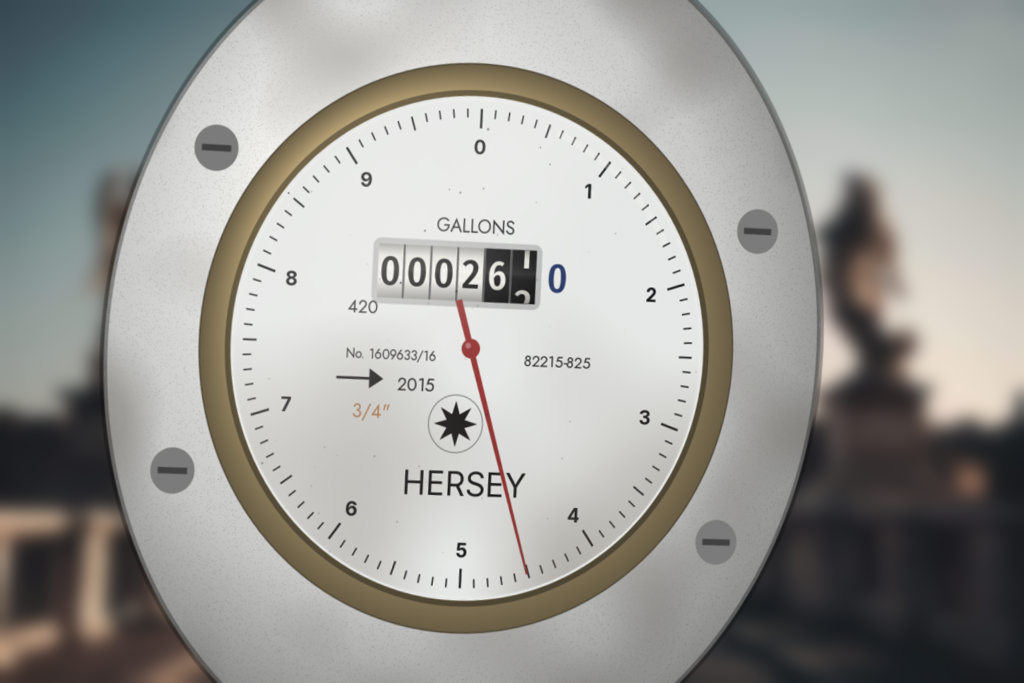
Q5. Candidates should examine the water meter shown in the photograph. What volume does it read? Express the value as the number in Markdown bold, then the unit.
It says **2614.5** gal
